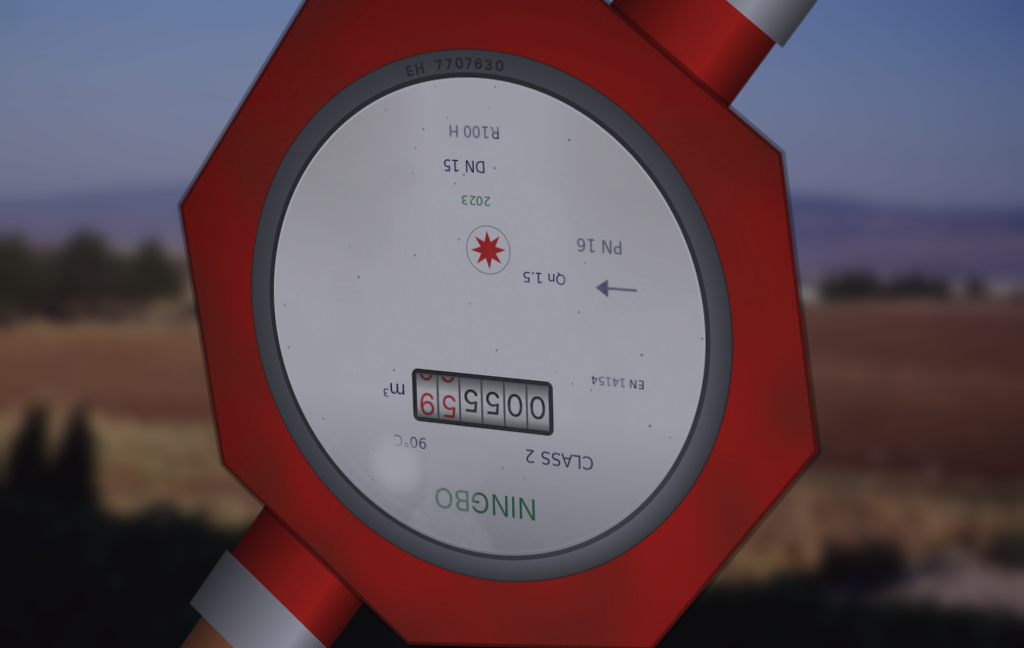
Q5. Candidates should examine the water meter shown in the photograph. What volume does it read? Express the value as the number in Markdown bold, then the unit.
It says **55.59** m³
